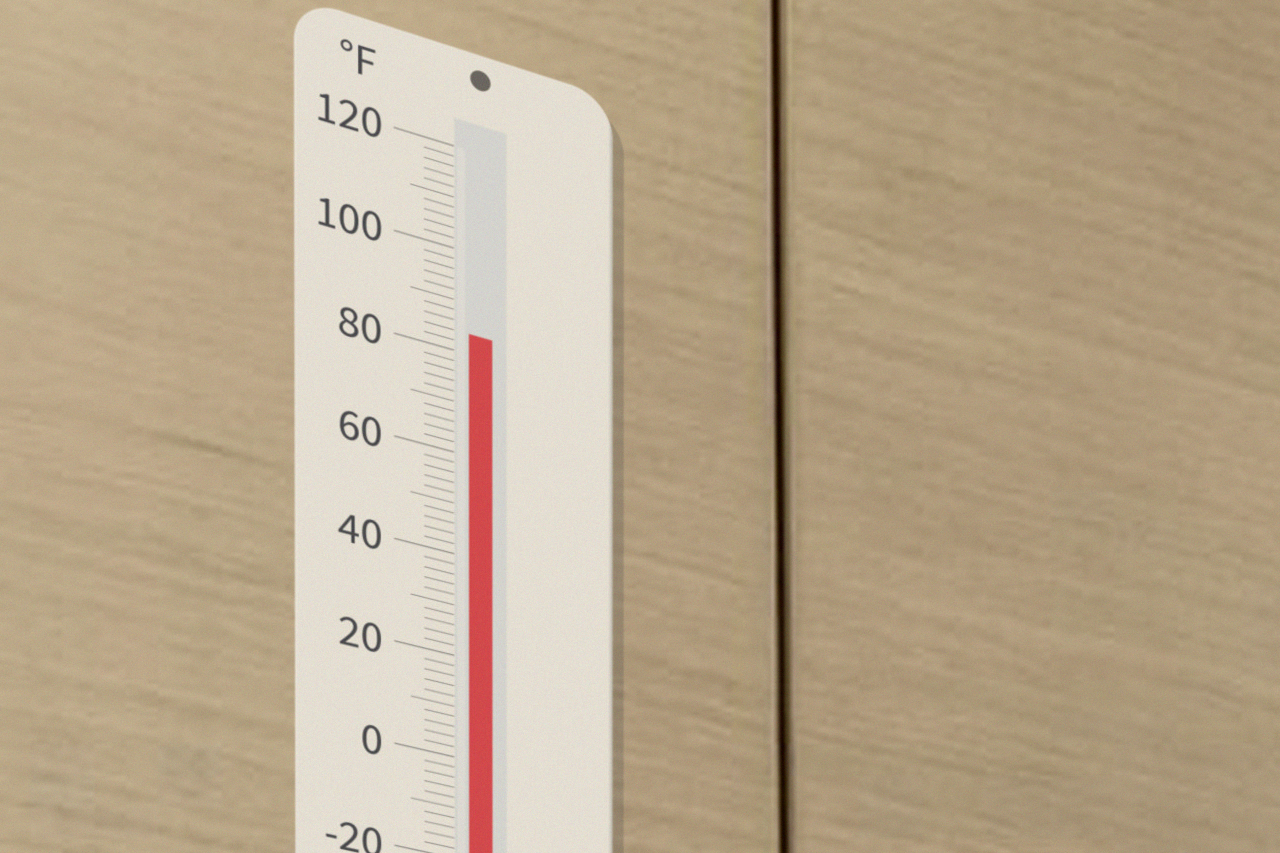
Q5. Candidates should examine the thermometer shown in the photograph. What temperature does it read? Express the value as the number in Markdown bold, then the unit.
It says **84** °F
